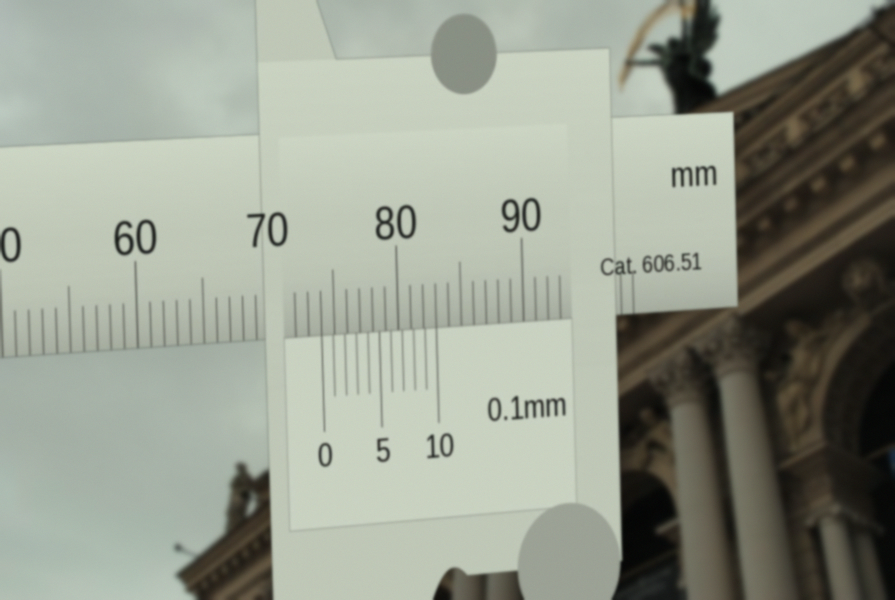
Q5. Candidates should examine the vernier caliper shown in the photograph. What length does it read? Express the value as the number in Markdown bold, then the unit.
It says **74.0** mm
